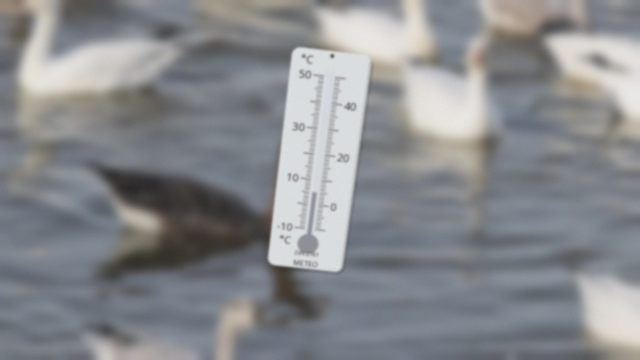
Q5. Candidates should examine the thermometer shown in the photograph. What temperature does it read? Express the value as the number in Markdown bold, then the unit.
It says **5** °C
